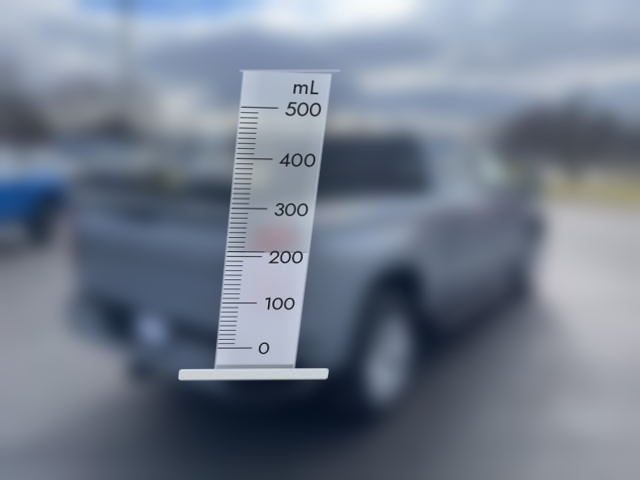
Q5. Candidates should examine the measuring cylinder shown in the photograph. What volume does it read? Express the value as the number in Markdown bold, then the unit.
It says **210** mL
